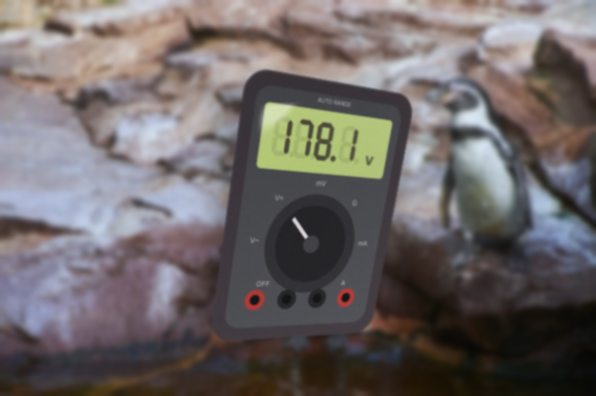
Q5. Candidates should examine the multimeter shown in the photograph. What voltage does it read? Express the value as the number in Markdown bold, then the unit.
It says **178.1** V
